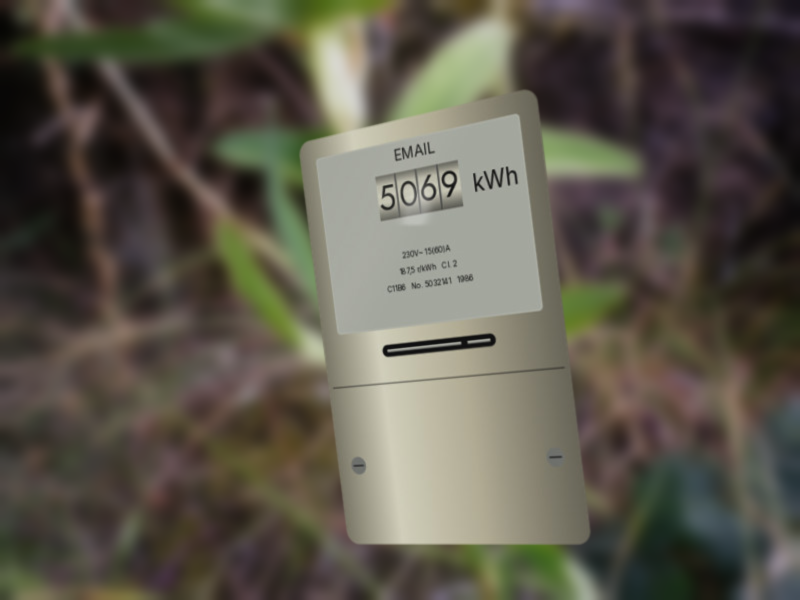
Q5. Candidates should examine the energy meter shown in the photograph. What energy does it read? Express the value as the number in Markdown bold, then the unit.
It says **5069** kWh
